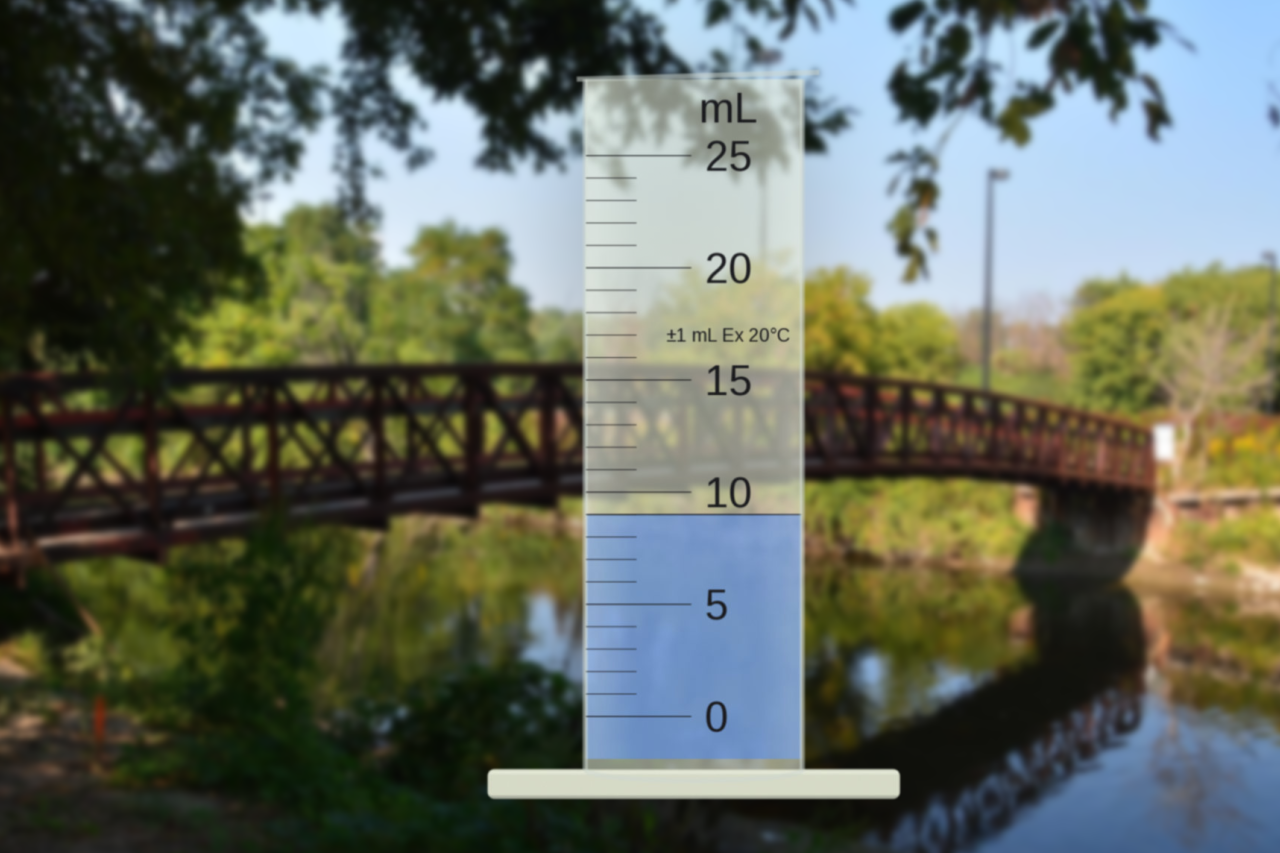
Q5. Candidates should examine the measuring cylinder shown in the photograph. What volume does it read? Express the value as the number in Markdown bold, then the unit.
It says **9** mL
